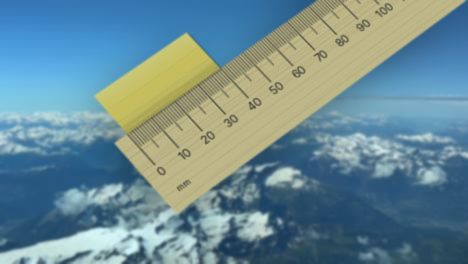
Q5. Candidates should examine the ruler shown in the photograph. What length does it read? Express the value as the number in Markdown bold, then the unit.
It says **40** mm
